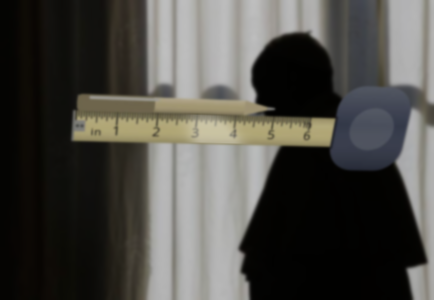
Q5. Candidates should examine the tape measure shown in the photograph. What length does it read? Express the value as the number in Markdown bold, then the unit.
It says **5** in
